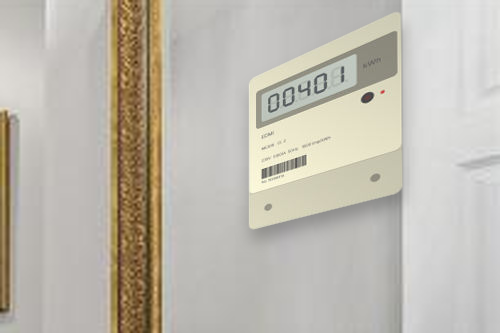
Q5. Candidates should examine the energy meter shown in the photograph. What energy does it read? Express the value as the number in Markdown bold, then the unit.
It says **401** kWh
